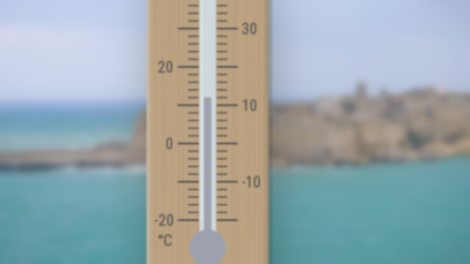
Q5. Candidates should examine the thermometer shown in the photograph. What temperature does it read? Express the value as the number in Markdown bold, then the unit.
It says **12** °C
